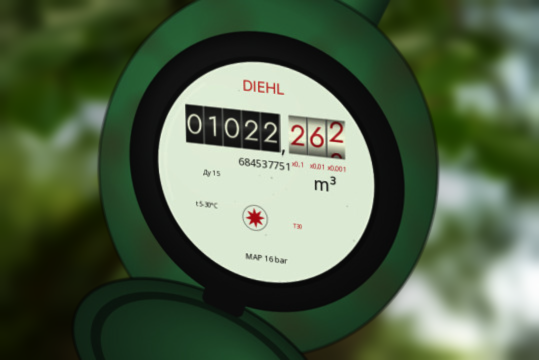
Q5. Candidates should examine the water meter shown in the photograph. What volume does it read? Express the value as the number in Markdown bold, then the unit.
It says **1022.262** m³
